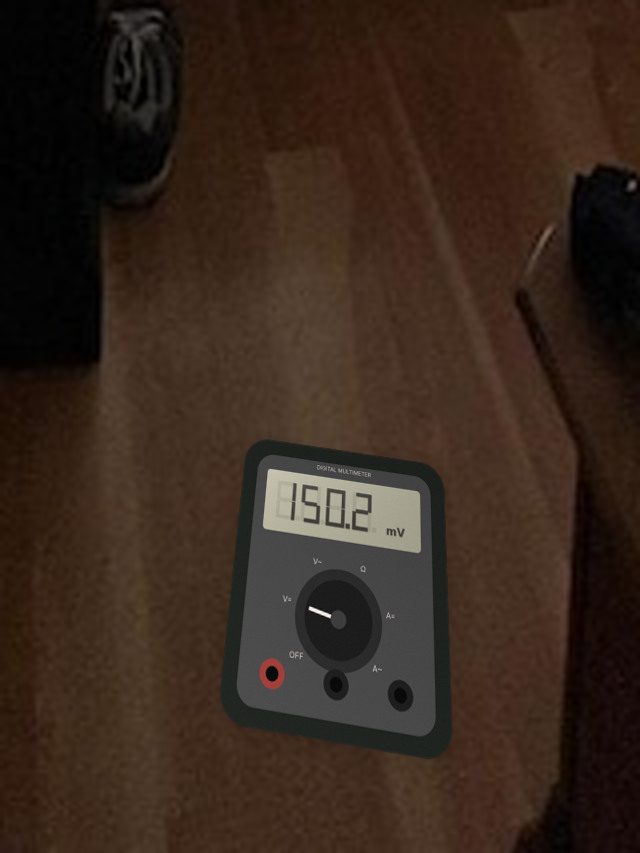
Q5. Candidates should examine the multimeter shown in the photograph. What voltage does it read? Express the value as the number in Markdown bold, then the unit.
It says **150.2** mV
